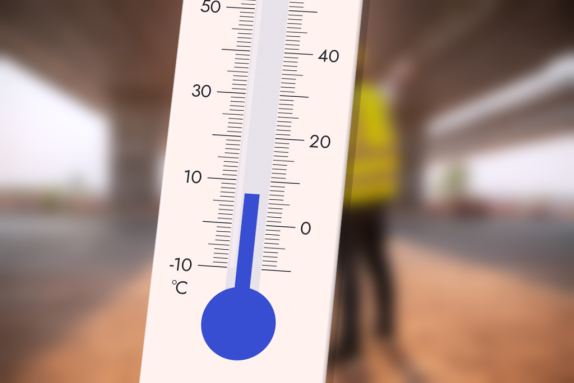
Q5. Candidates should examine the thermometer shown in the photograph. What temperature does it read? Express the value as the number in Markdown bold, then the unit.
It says **7** °C
